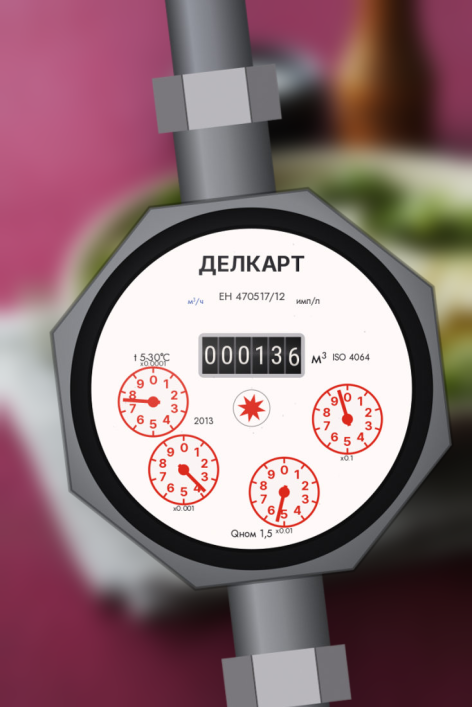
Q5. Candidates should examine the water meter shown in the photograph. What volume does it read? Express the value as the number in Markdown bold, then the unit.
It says **135.9537** m³
